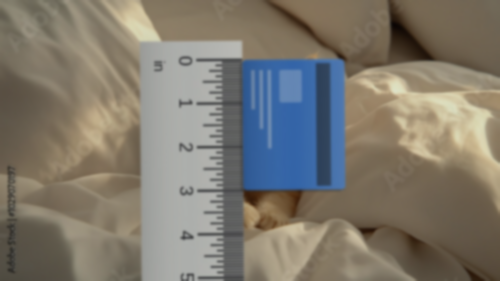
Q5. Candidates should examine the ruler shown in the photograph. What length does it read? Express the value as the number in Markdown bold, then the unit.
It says **3** in
